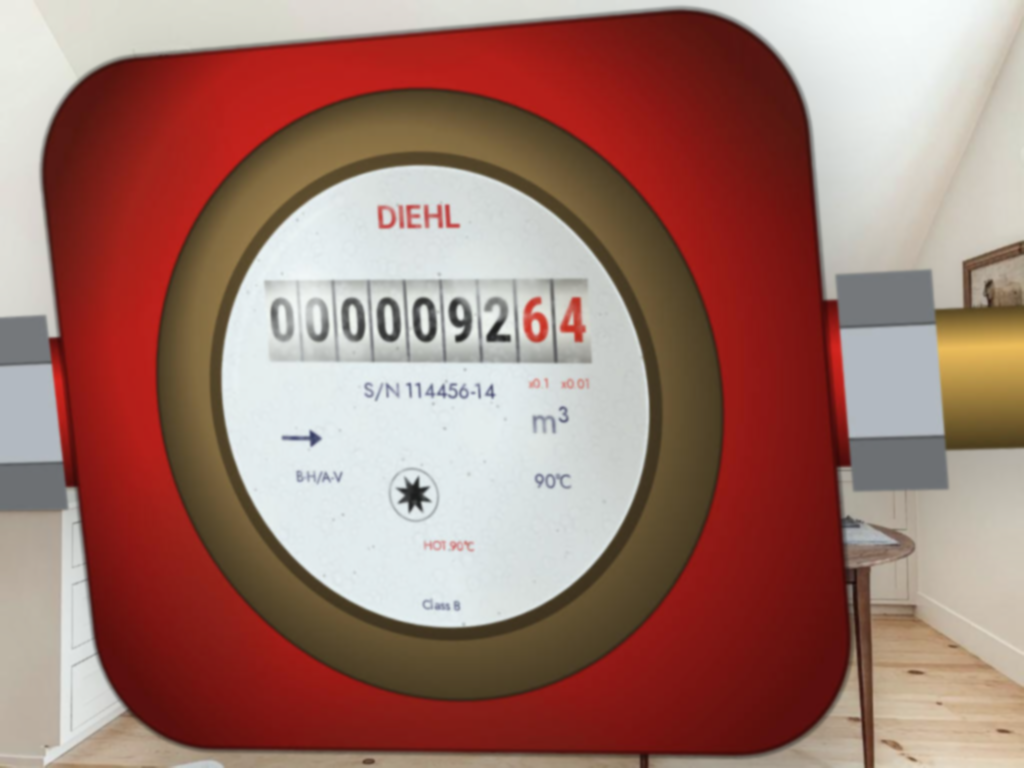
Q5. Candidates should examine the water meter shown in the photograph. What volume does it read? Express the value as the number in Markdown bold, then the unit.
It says **92.64** m³
